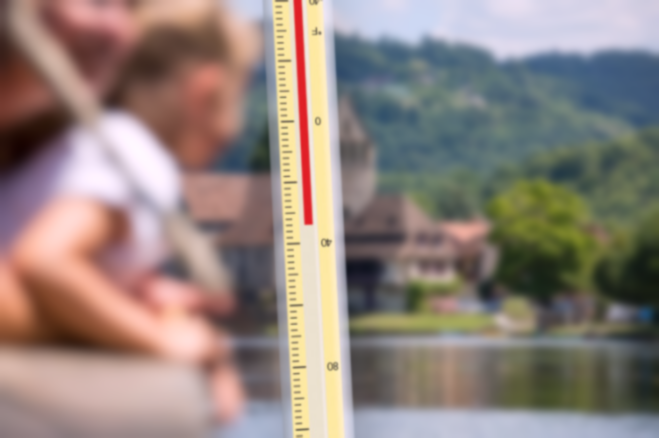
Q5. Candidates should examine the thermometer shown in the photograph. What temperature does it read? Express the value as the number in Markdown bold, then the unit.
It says **34** °F
